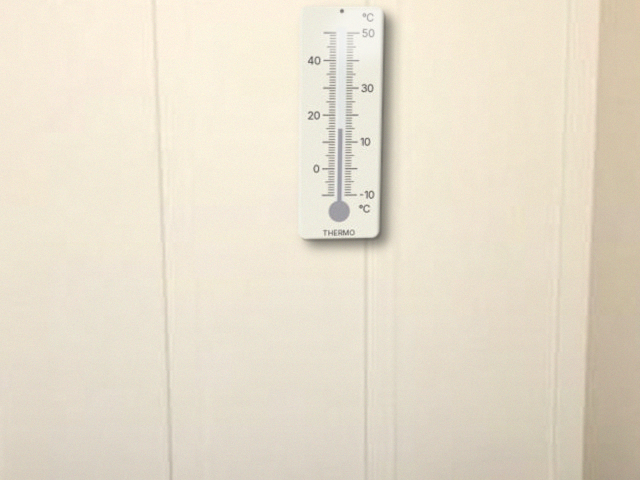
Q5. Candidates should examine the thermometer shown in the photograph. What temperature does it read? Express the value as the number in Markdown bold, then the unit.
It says **15** °C
